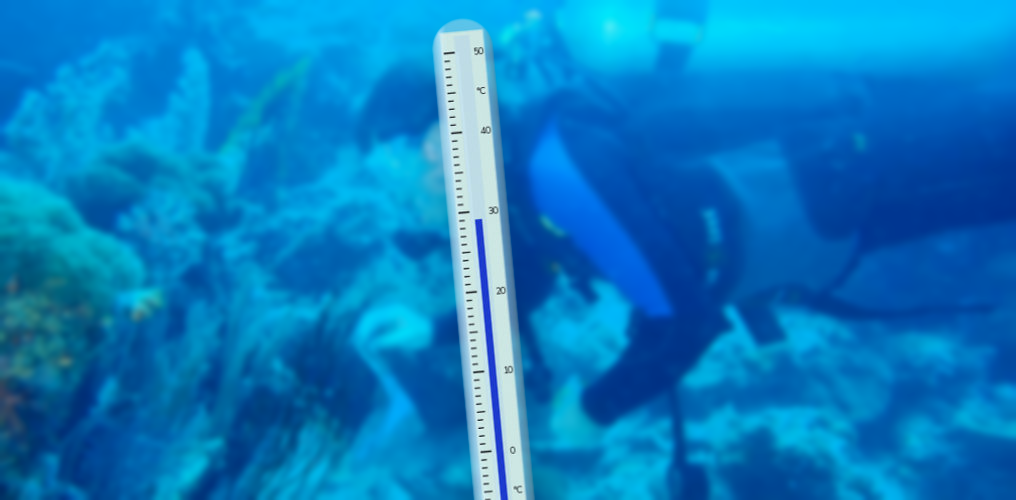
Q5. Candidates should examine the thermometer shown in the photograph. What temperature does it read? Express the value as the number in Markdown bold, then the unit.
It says **29** °C
